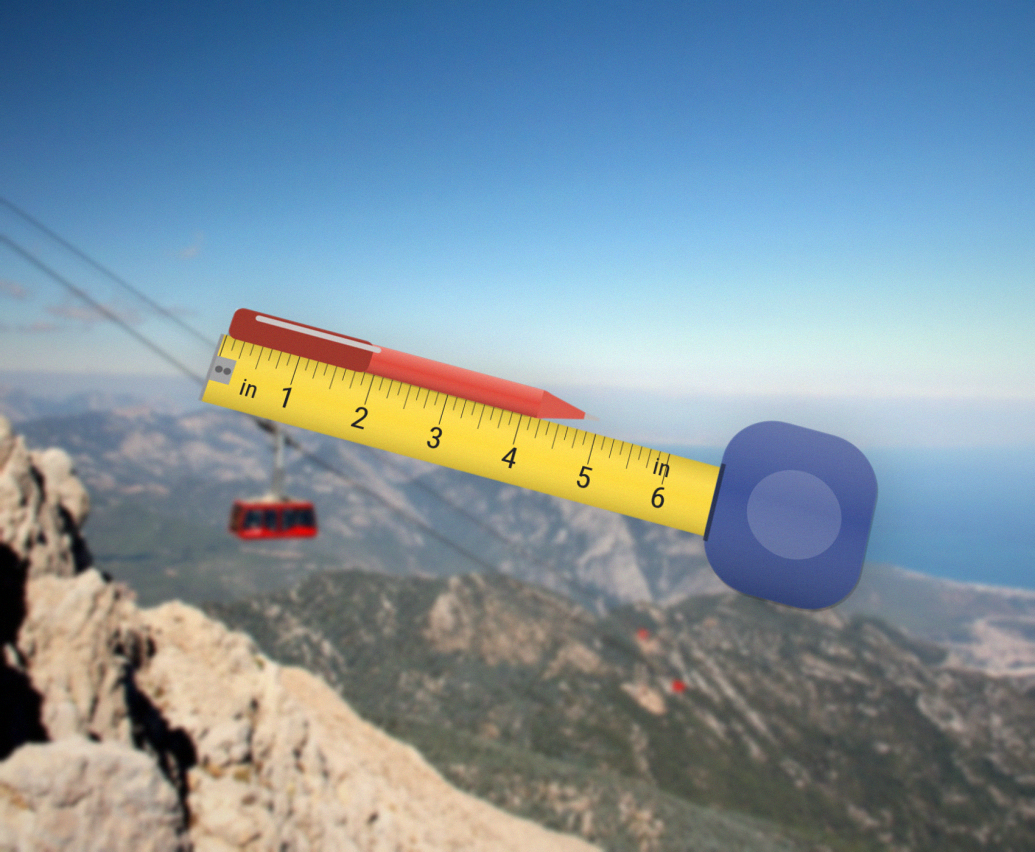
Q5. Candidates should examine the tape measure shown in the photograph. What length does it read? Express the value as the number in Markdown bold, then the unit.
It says **5** in
